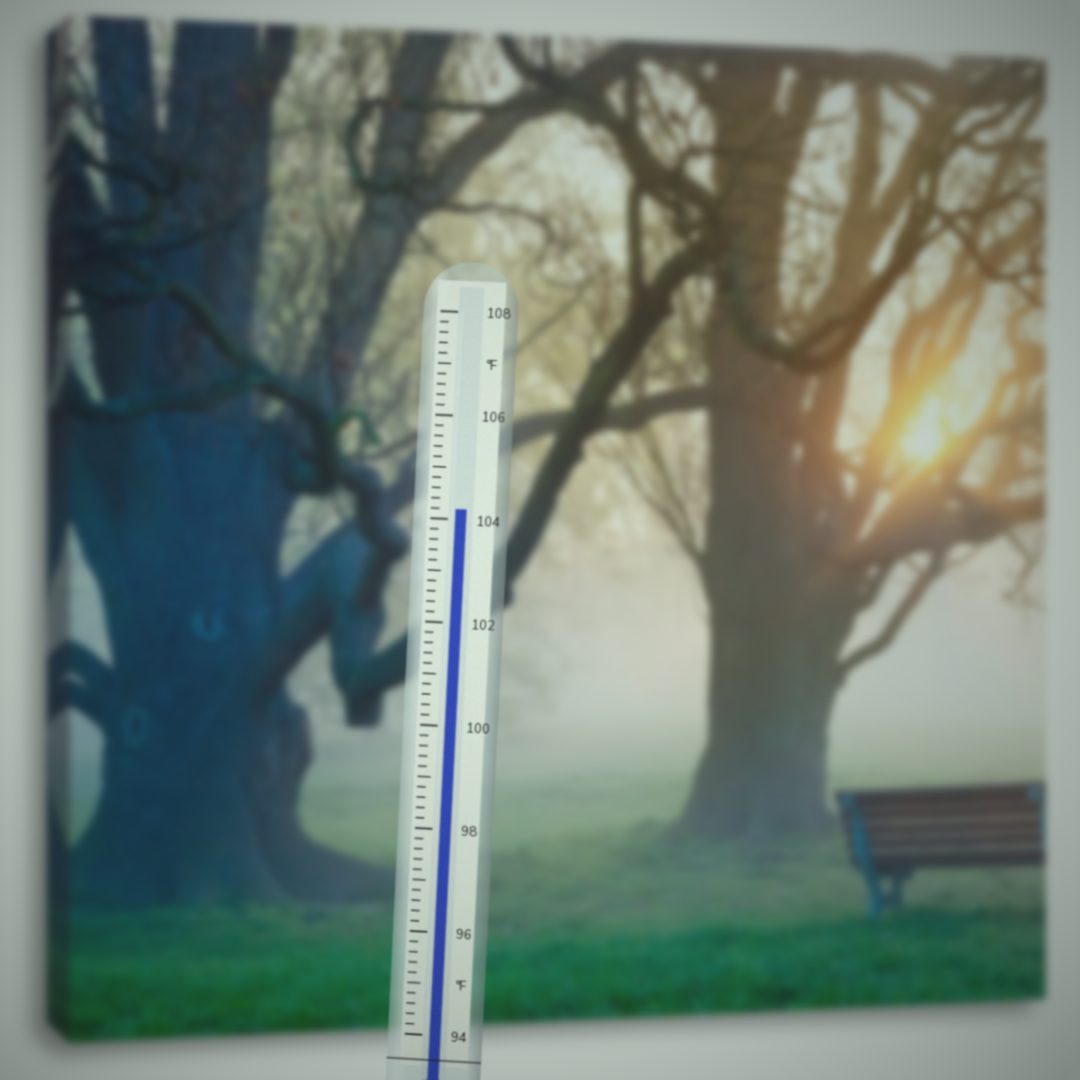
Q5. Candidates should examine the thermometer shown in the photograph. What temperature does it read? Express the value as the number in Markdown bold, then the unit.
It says **104.2** °F
